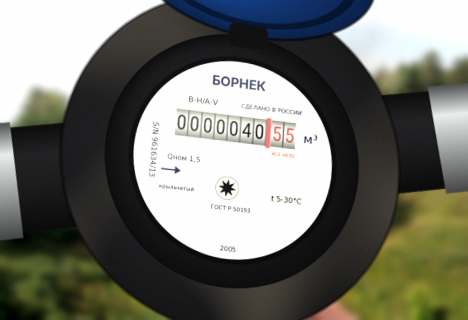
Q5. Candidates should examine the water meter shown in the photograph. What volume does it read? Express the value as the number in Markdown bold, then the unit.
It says **40.55** m³
